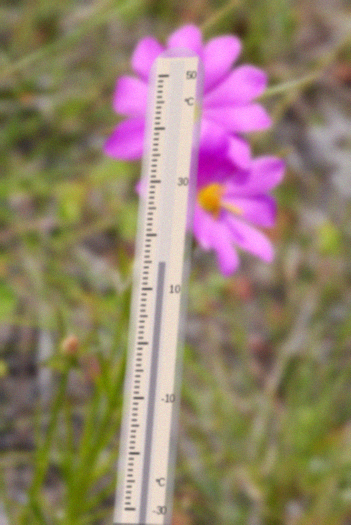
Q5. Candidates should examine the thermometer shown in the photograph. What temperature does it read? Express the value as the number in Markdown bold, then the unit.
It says **15** °C
